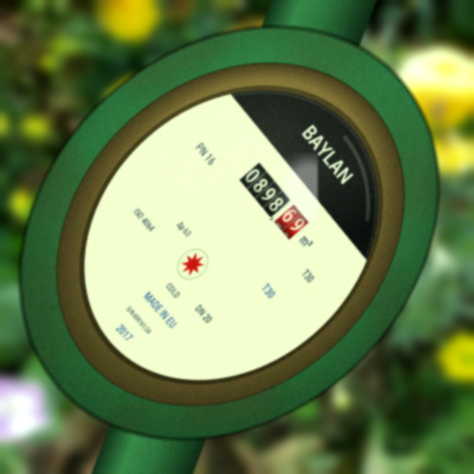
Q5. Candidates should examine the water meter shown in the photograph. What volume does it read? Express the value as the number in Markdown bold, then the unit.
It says **898.69** m³
